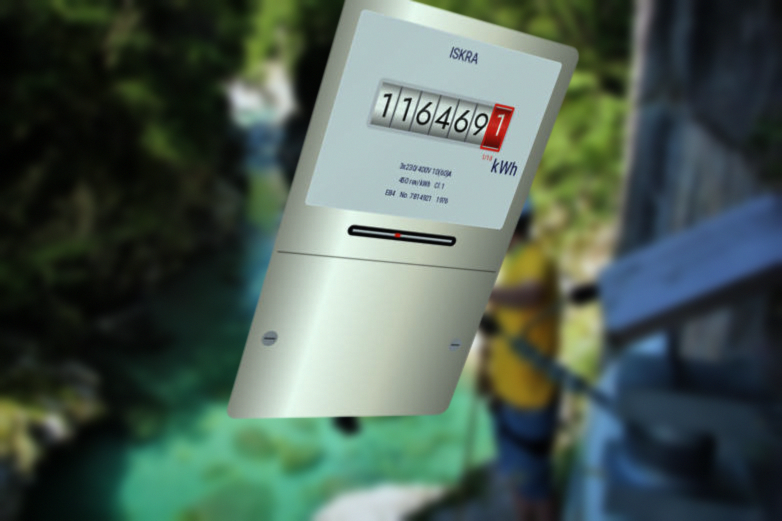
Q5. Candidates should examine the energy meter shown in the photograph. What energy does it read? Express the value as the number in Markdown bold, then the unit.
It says **116469.1** kWh
